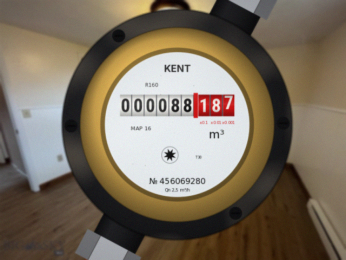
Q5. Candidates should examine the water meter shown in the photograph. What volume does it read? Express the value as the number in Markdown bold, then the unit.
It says **88.187** m³
